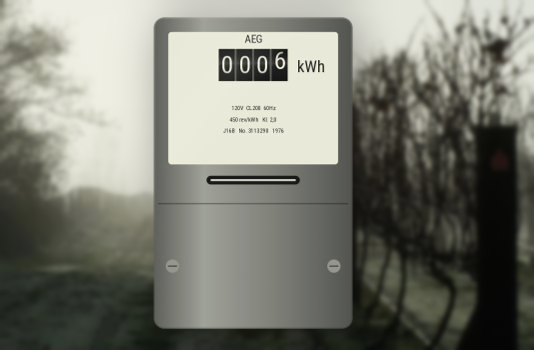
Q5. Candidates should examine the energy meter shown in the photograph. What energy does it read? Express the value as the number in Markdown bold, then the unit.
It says **6** kWh
